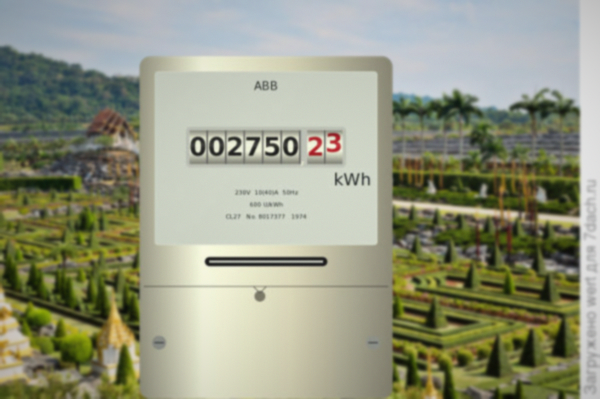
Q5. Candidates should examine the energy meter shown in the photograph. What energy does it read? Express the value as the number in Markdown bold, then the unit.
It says **2750.23** kWh
